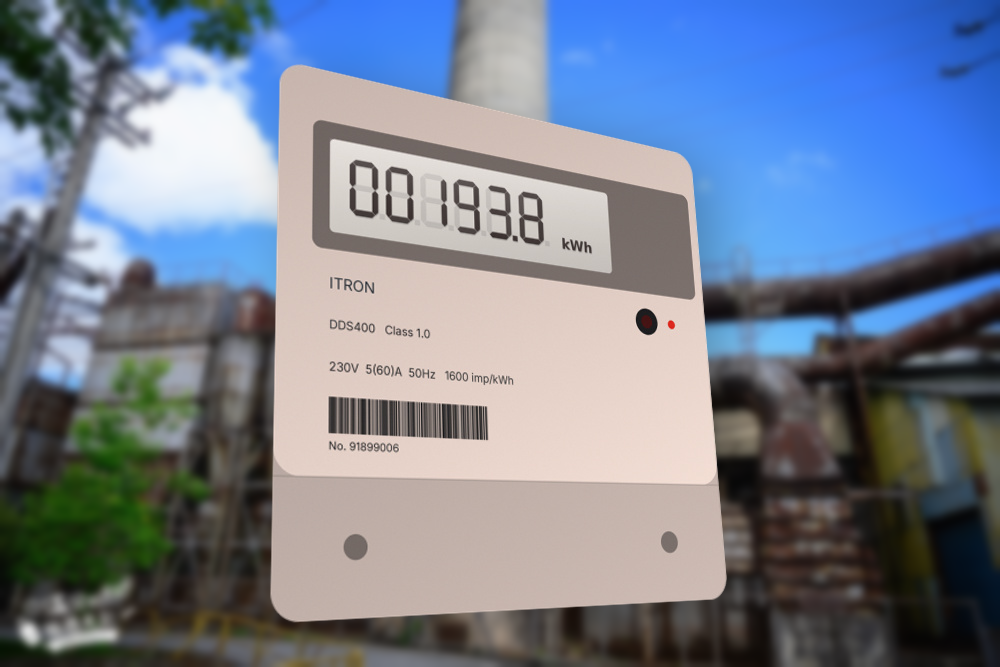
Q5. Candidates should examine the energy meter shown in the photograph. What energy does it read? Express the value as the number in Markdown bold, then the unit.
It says **193.8** kWh
